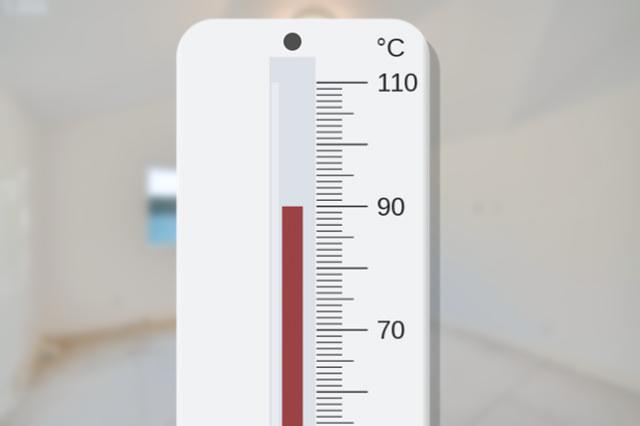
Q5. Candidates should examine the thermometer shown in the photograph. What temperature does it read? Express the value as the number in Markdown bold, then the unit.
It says **90** °C
